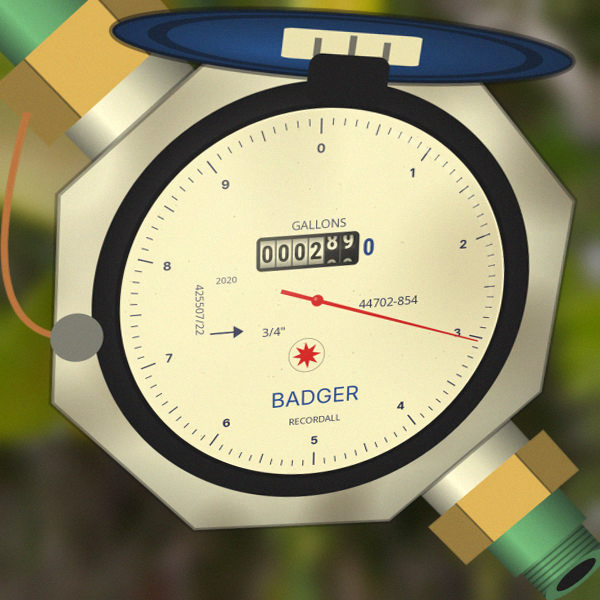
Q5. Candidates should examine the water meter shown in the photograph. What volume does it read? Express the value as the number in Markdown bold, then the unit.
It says **2893.0** gal
